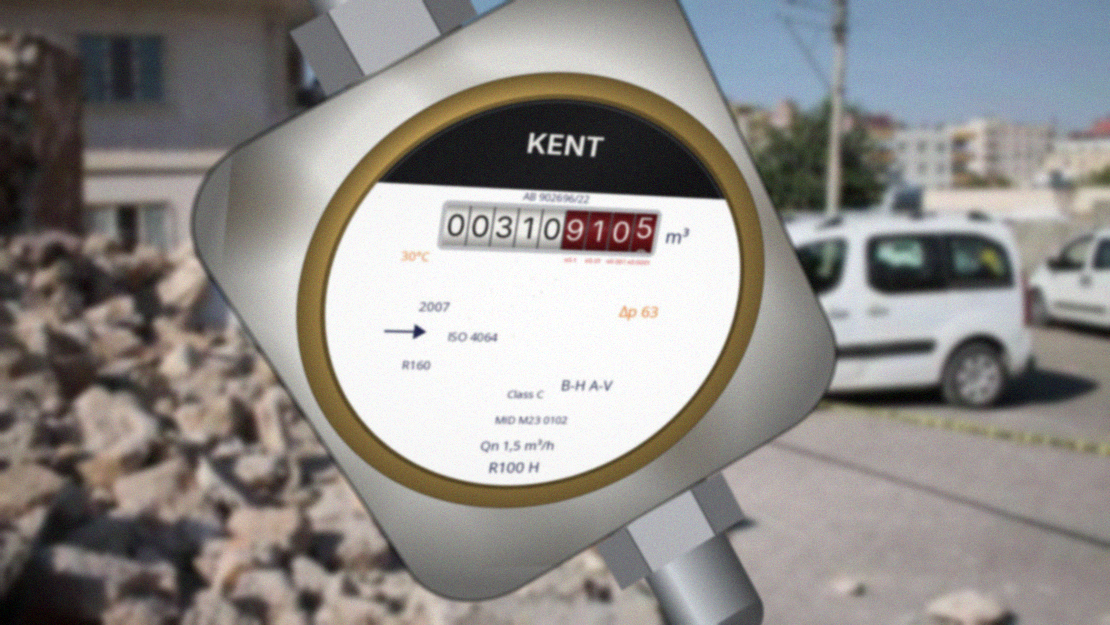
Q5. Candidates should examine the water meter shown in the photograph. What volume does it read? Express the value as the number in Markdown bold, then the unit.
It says **310.9105** m³
